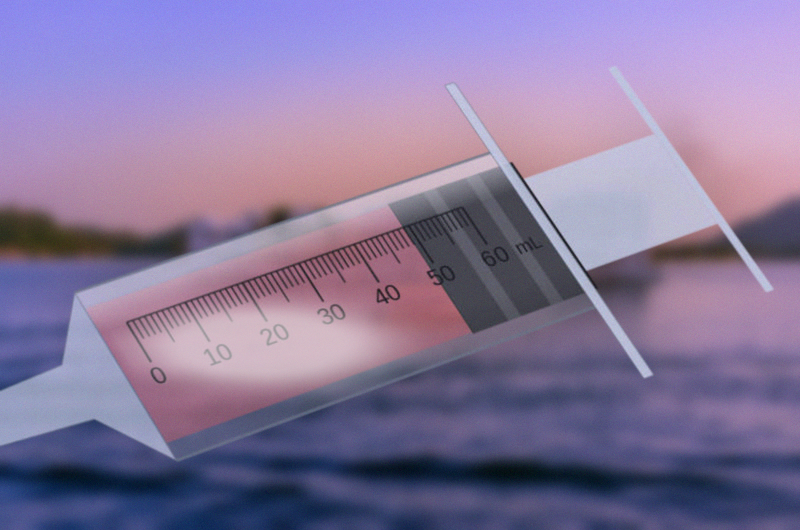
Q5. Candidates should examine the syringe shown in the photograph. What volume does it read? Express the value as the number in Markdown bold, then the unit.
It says **49** mL
